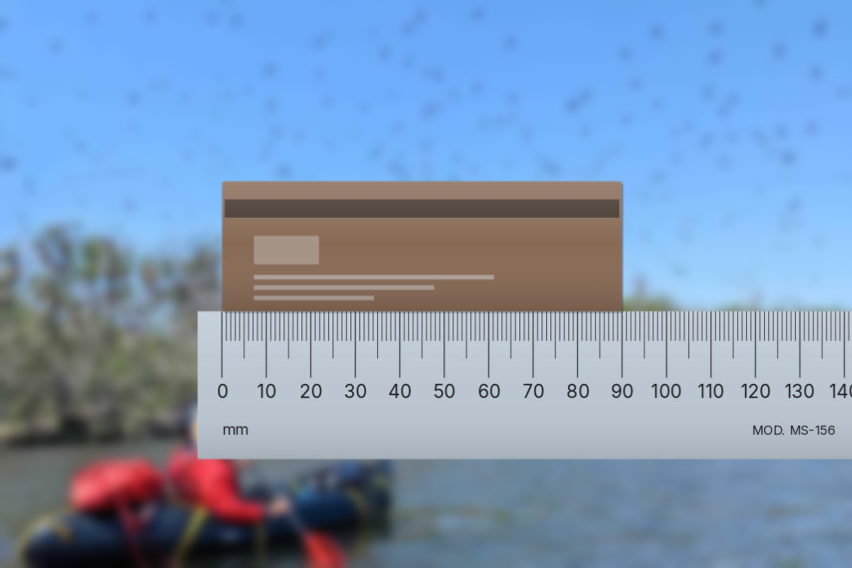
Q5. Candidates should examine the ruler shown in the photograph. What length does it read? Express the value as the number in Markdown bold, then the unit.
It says **90** mm
